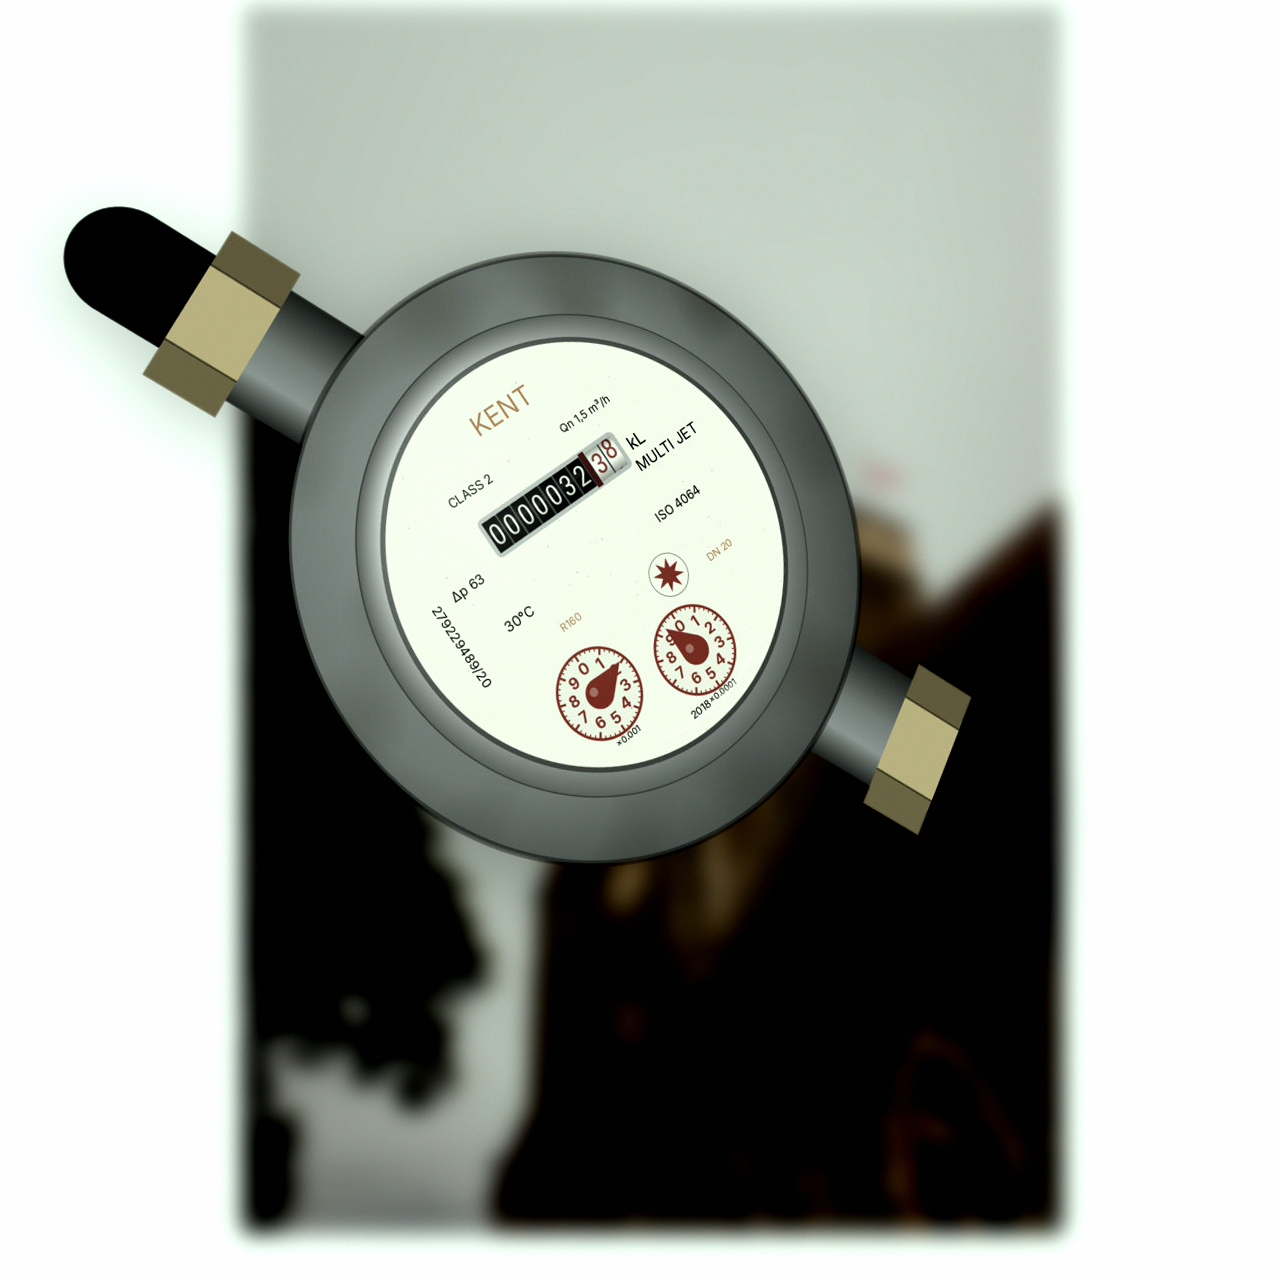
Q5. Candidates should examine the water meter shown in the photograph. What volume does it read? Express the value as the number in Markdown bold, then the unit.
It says **32.3819** kL
